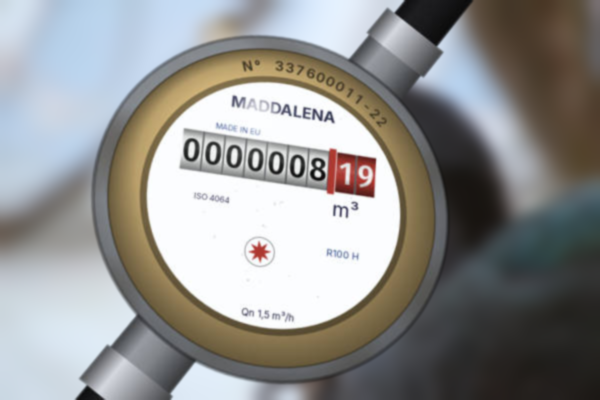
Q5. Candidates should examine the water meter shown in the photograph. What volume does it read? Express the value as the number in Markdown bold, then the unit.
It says **8.19** m³
